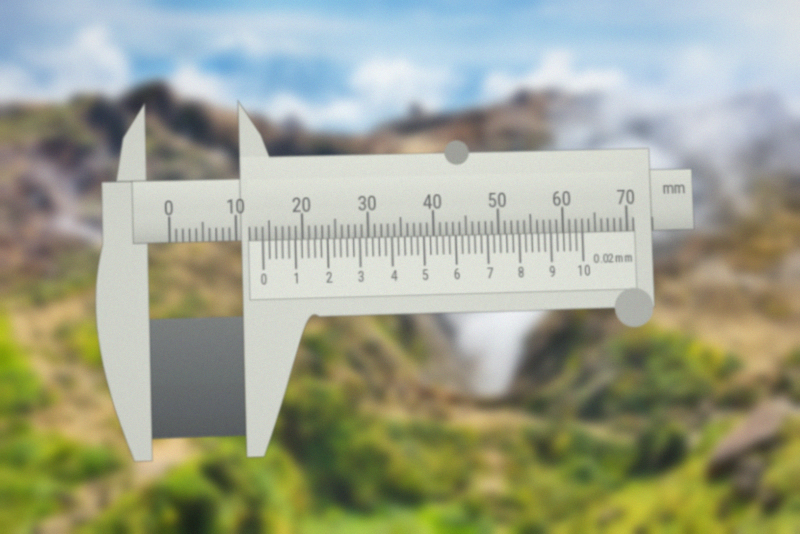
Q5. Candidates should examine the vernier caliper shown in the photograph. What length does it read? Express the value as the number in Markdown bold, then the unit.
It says **14.0** mm
